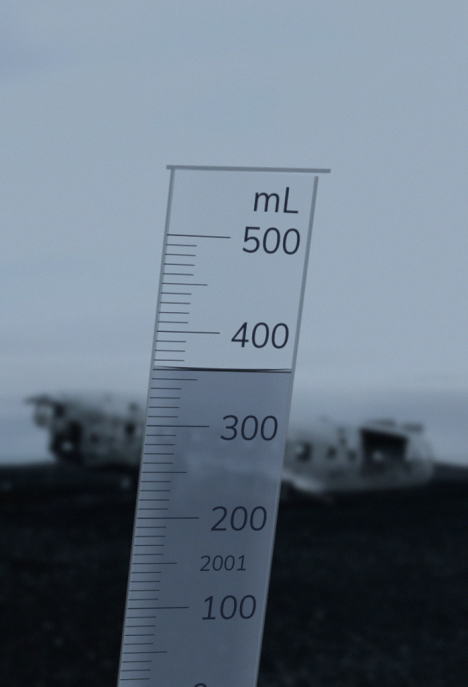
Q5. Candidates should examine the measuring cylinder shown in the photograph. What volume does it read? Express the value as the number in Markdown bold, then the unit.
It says **360** mL
